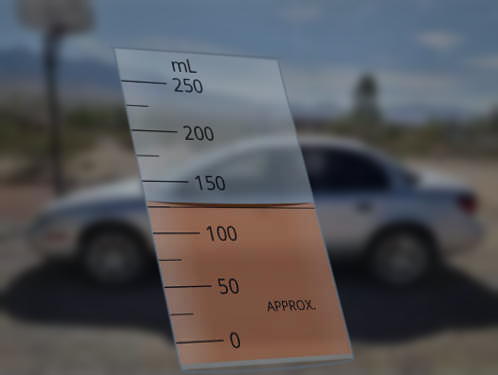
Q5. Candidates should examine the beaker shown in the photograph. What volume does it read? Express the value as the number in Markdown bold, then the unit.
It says **125** mL
